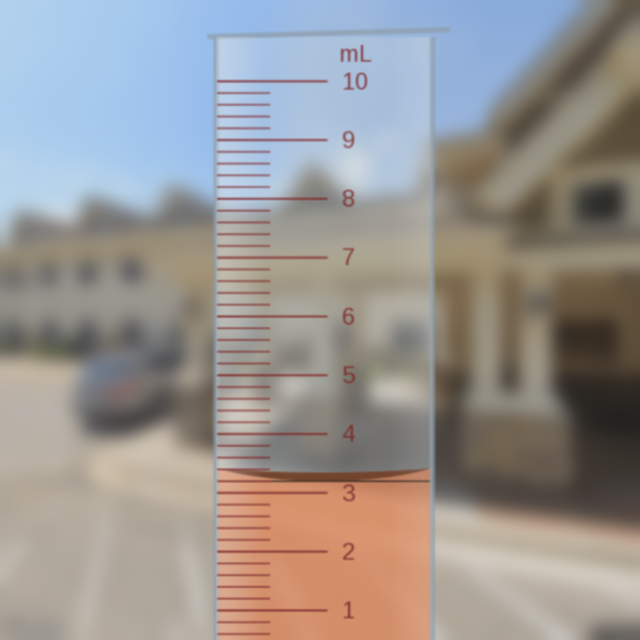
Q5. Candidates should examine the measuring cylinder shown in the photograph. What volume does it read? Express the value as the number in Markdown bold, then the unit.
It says **3.2** mL
